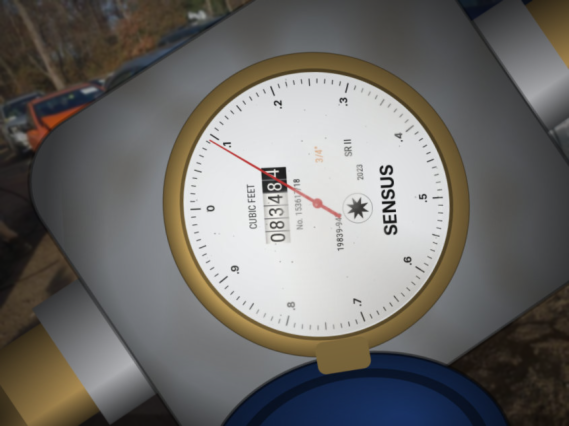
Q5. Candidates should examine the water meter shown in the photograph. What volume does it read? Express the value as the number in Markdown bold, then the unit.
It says **83484.09** ft³
